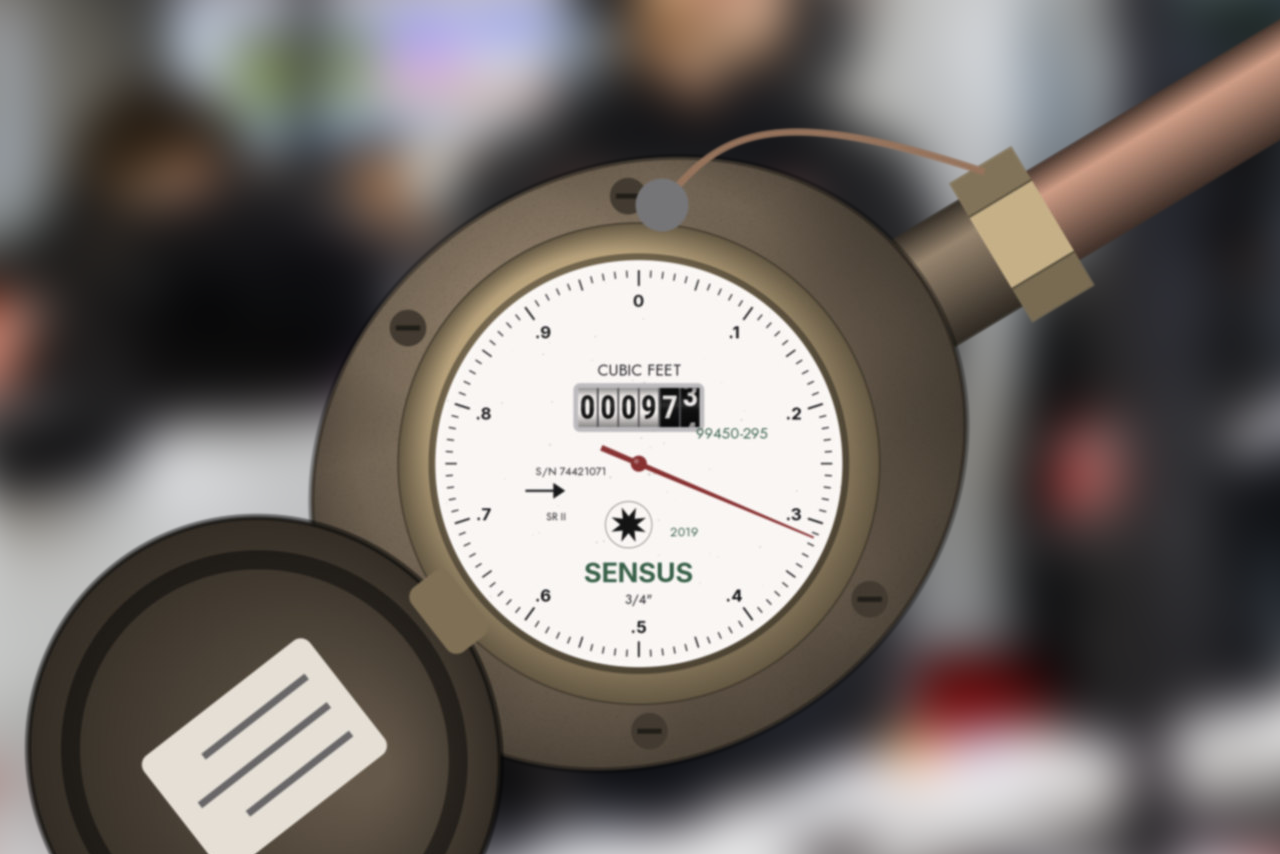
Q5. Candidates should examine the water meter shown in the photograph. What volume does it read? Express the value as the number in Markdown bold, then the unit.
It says **973.31** ft³
